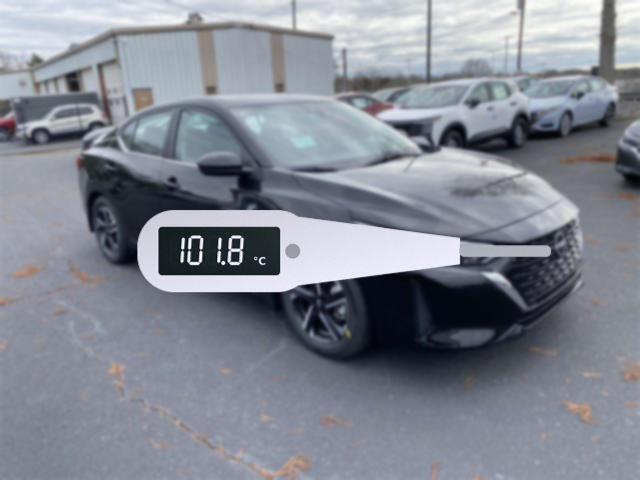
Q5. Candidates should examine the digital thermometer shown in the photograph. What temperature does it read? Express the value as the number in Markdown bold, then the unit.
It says **101.8** °C
